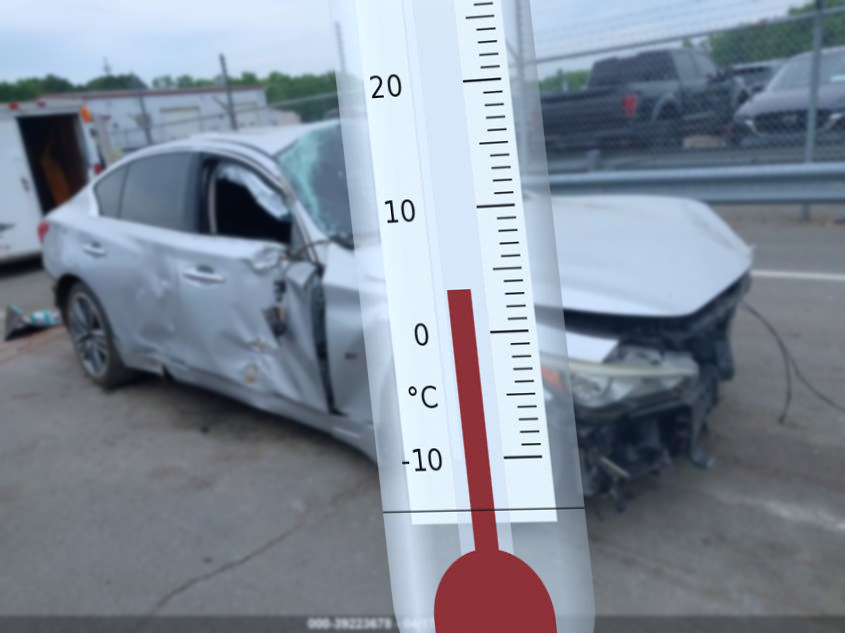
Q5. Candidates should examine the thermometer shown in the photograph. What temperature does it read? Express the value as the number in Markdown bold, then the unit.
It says **3.5** °C
